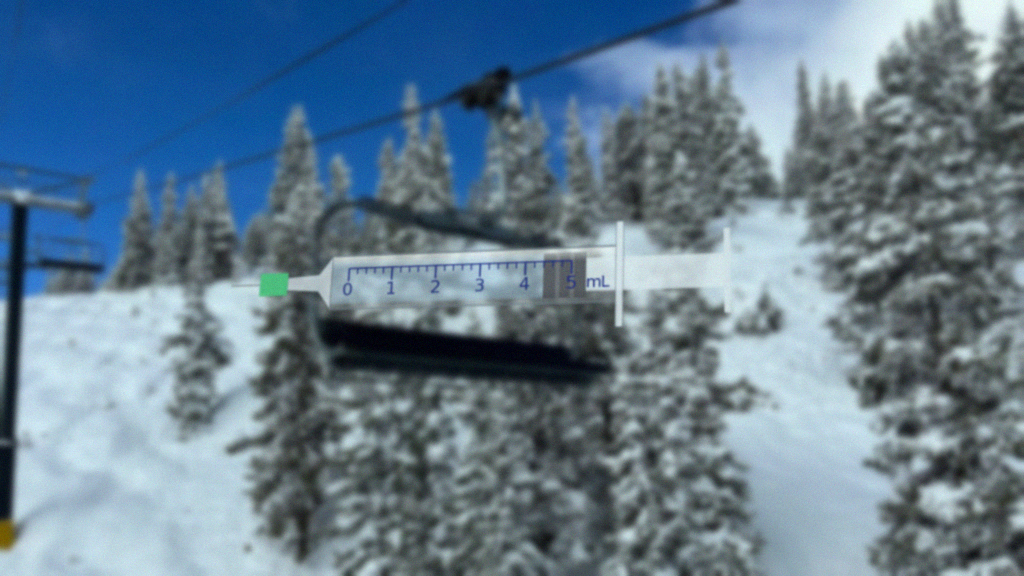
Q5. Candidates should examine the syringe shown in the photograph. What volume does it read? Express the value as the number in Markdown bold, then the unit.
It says **4.4** mL
